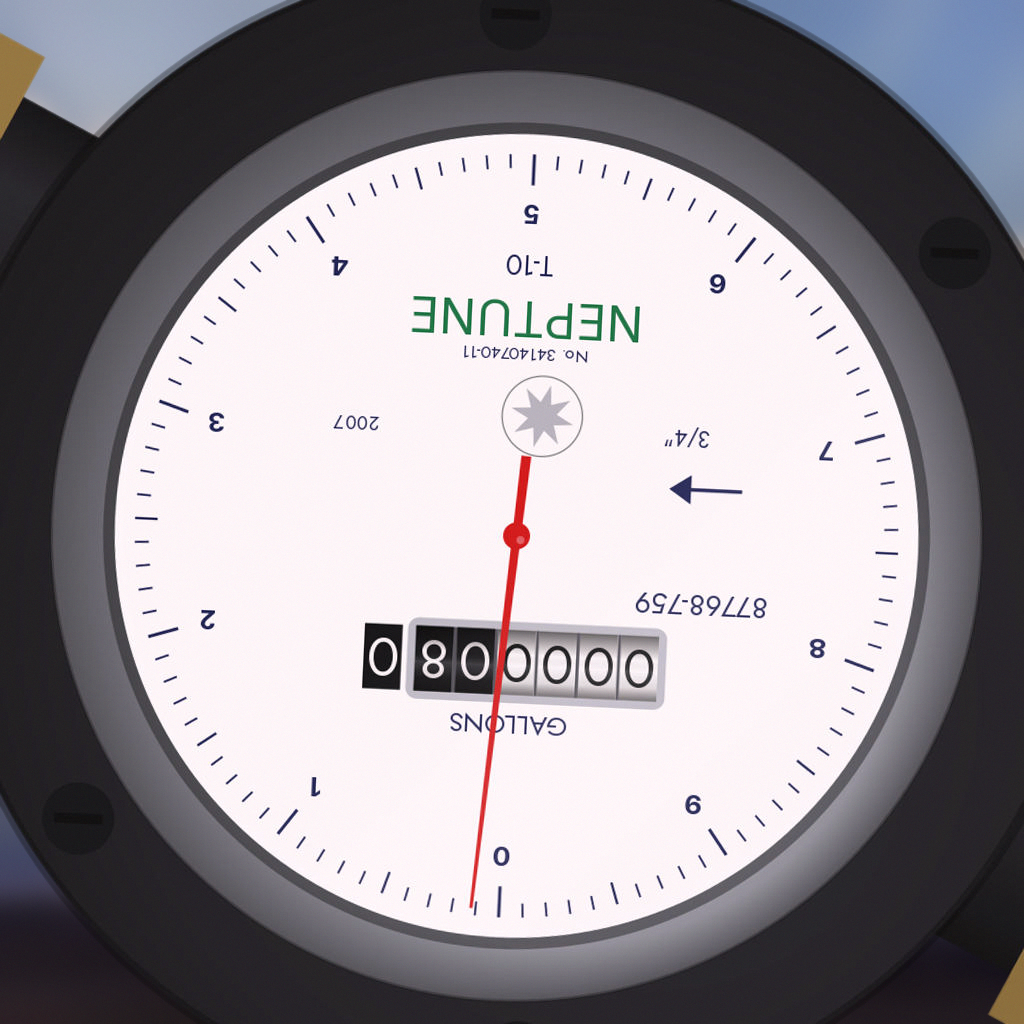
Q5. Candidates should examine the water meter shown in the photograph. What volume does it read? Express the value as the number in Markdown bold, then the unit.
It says **80.1** gal
